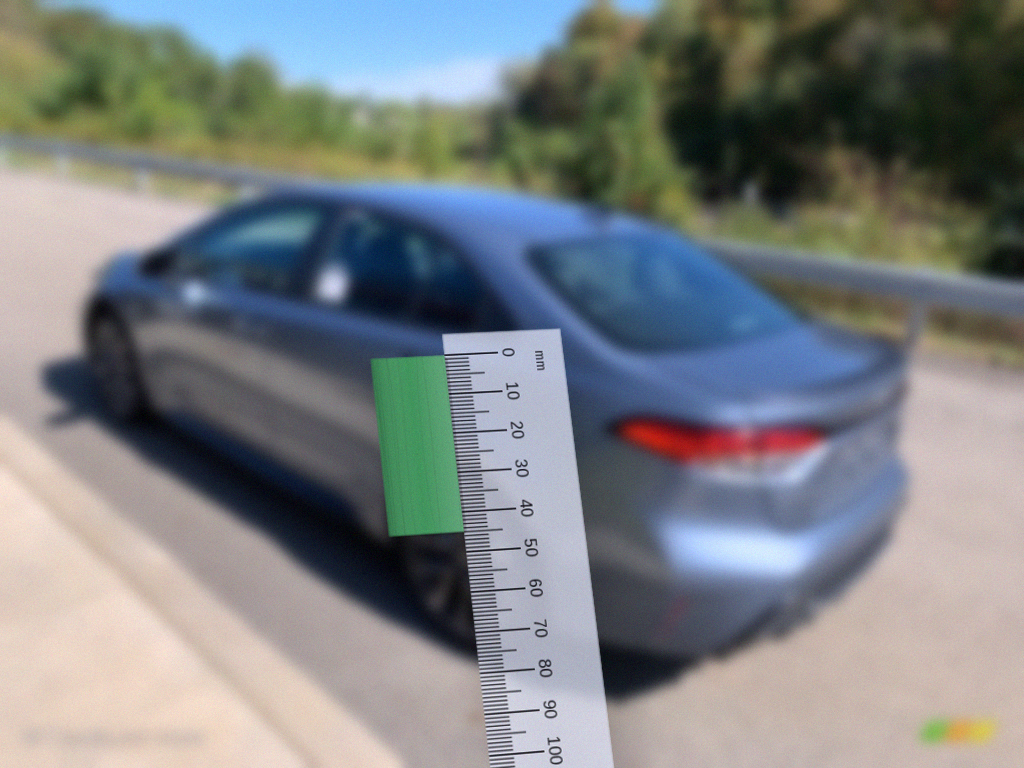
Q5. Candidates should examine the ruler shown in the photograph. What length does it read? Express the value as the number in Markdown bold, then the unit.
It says **45** mm
